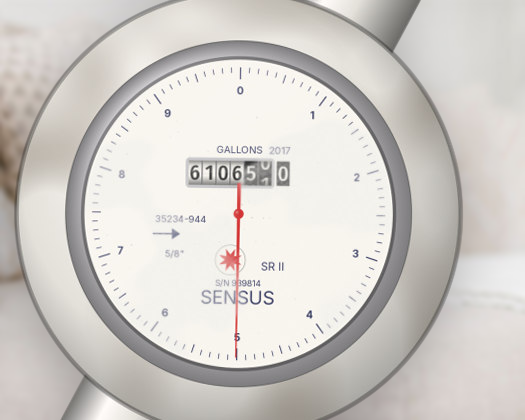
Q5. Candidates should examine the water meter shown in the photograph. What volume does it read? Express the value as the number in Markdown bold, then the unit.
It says **6106505.0** gal
